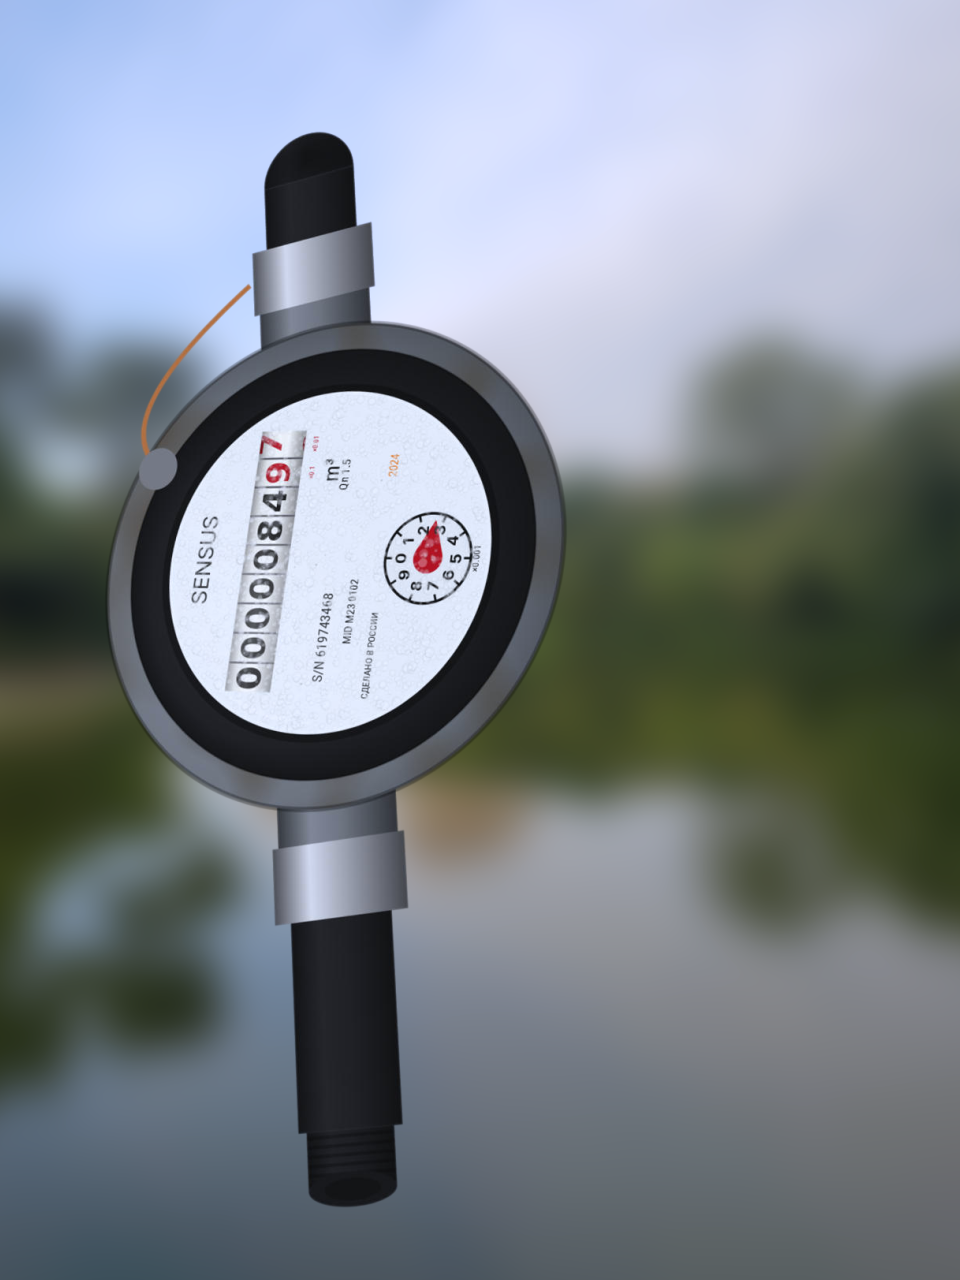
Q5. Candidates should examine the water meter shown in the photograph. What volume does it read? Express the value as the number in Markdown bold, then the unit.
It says **84.972** m³
